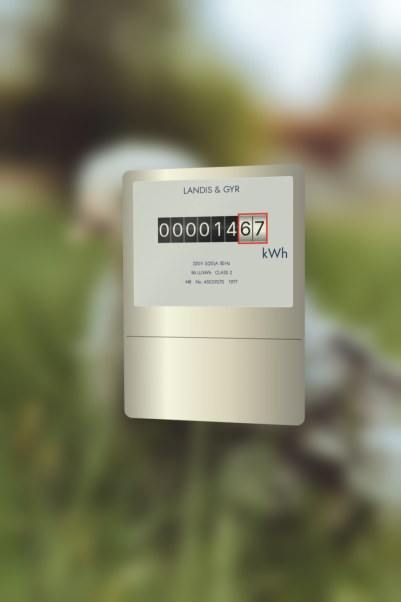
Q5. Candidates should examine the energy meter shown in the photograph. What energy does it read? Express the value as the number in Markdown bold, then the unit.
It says **14.67** kWh
